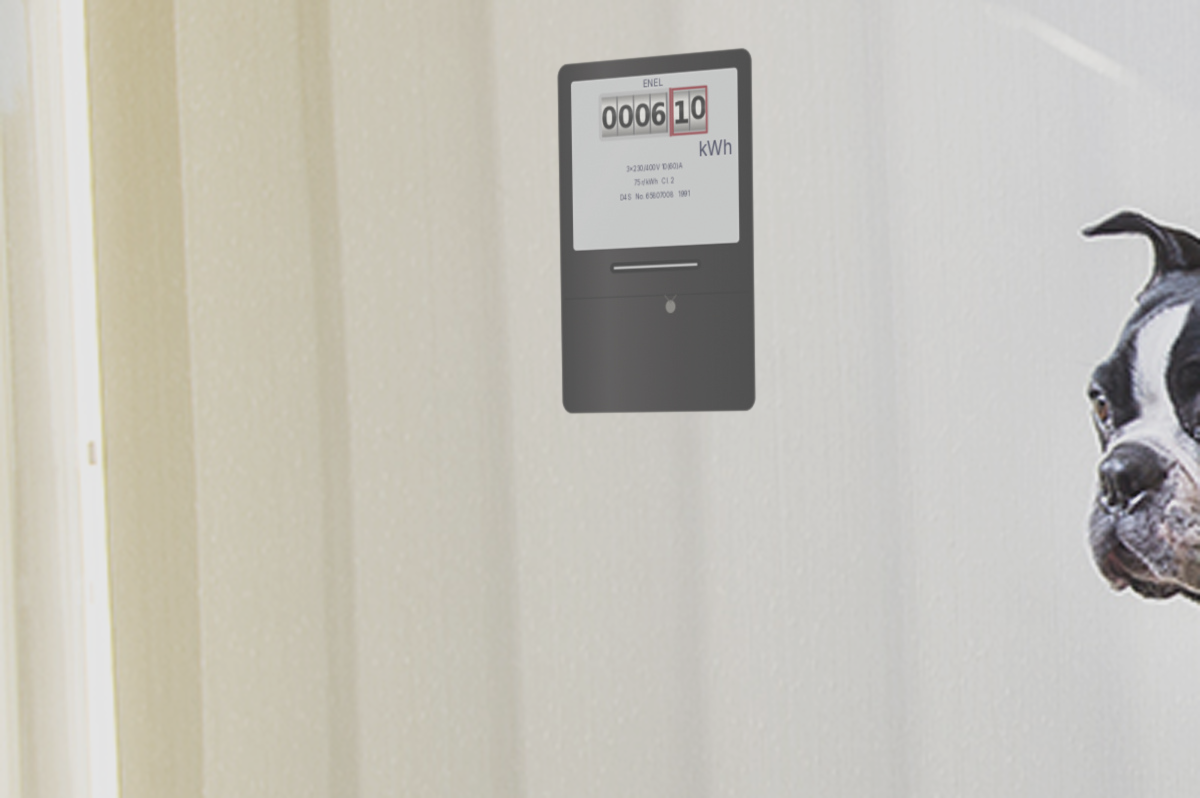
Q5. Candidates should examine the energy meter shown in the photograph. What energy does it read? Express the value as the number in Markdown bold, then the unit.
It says **6.10** kWh
